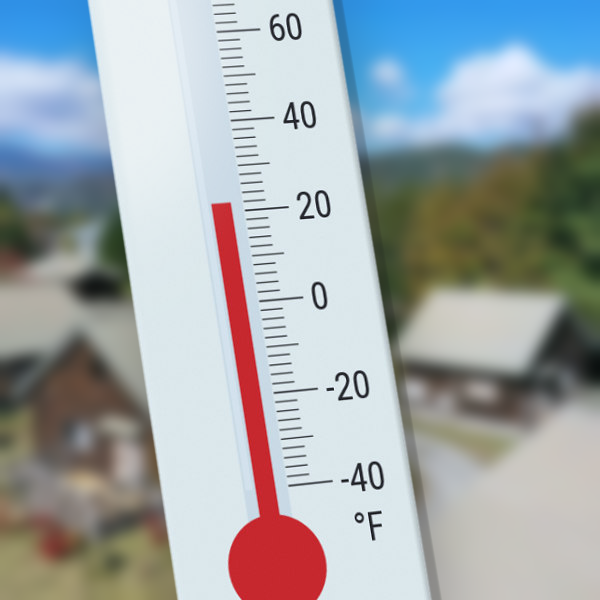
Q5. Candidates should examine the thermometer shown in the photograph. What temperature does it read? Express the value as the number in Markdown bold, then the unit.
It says **22** °F
